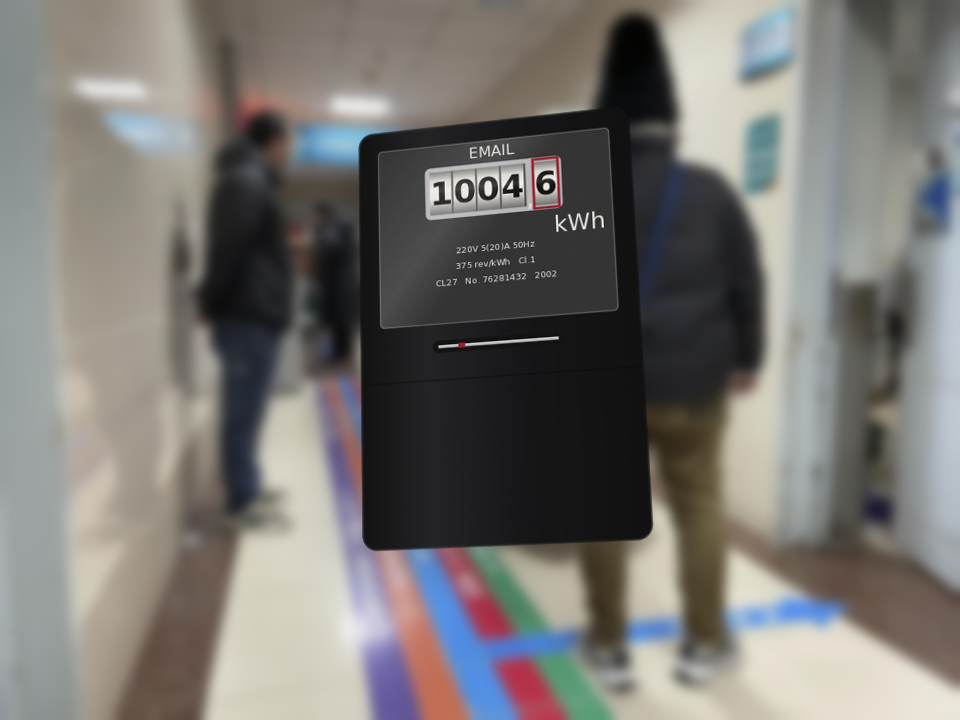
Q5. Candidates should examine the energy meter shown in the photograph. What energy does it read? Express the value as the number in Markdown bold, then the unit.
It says **1004.6** kWh
